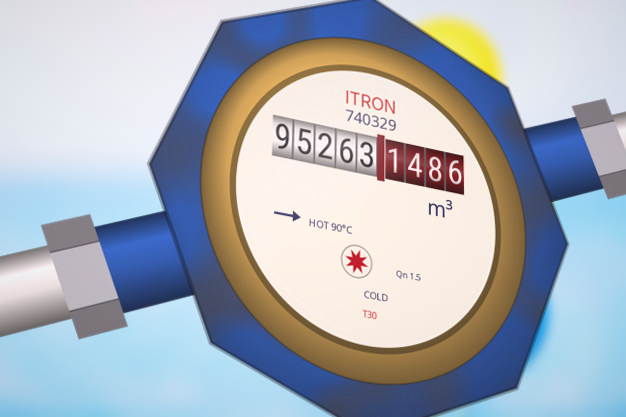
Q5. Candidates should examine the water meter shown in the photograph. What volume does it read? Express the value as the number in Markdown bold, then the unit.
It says **95263.1486** m³
